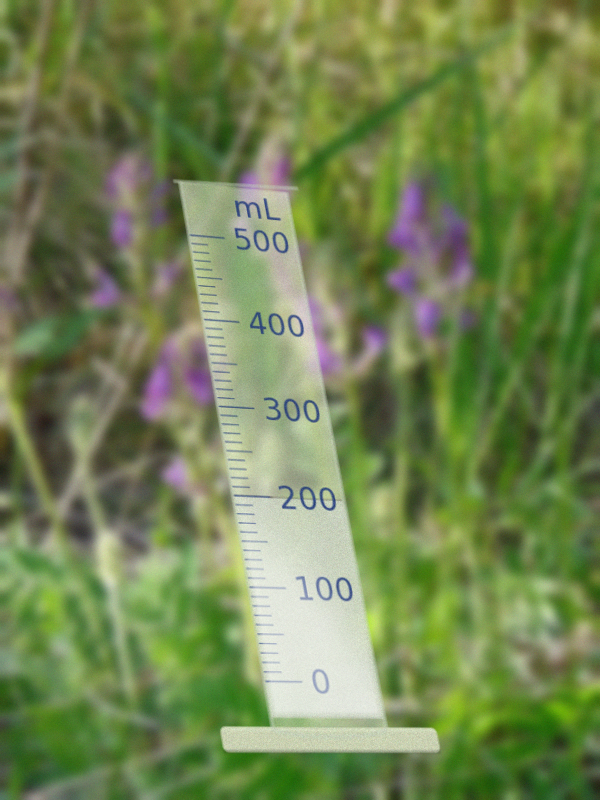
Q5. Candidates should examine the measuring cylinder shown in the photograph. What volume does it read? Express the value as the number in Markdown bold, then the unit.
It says **200** mL
